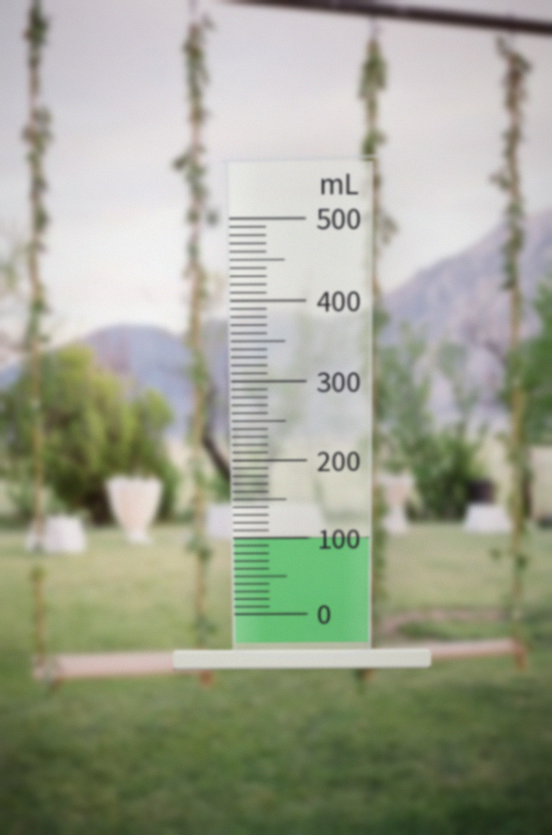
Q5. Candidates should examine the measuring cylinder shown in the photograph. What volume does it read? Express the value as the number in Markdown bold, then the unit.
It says **100** mL
